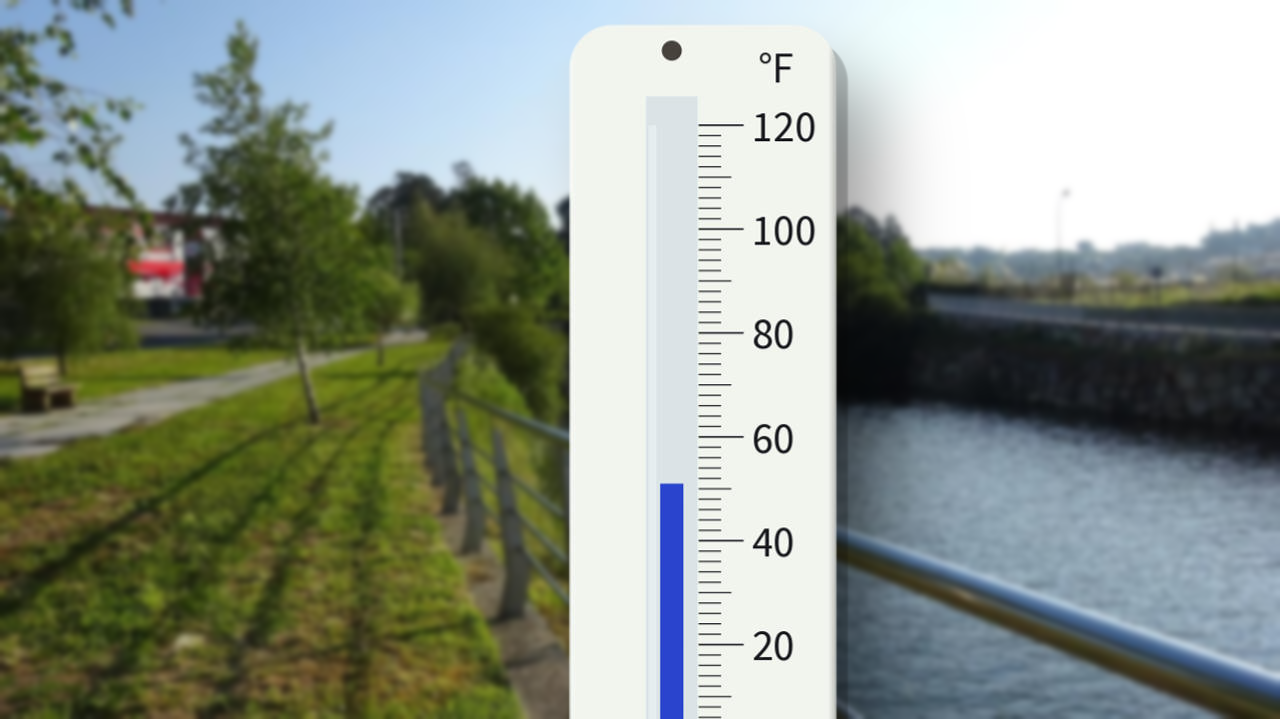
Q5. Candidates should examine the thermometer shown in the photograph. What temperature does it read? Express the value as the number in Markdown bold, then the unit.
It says **51** °F
